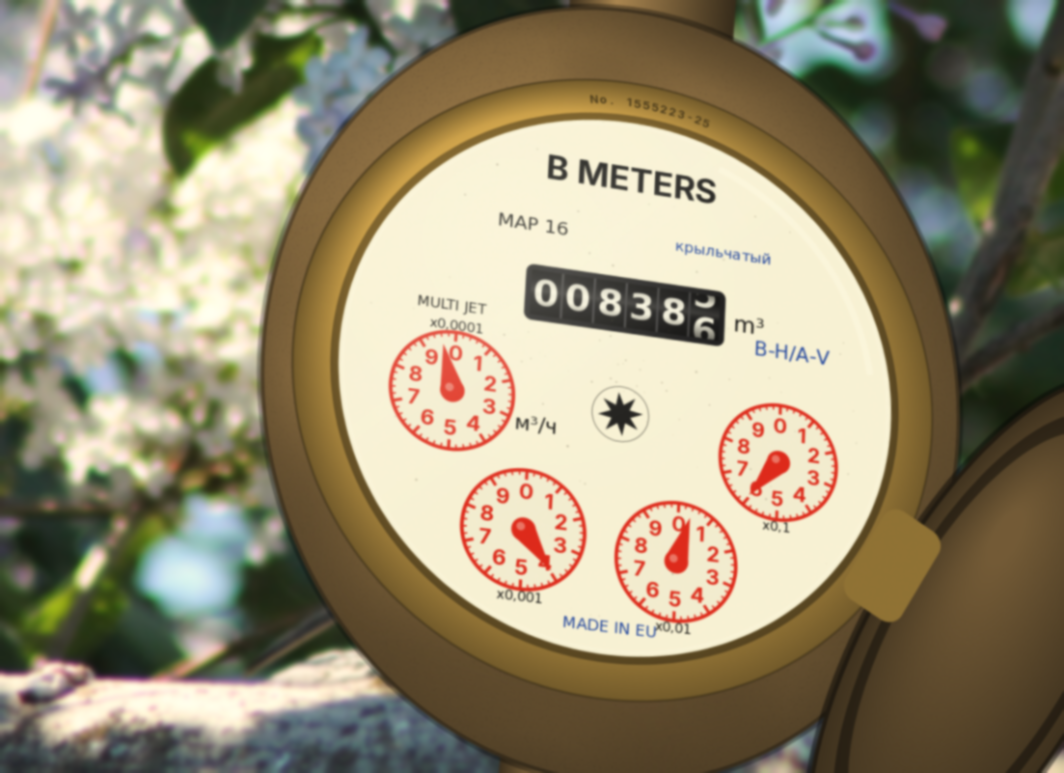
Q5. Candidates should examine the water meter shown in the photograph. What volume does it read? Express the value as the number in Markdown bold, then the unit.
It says **8385.6039** m³
